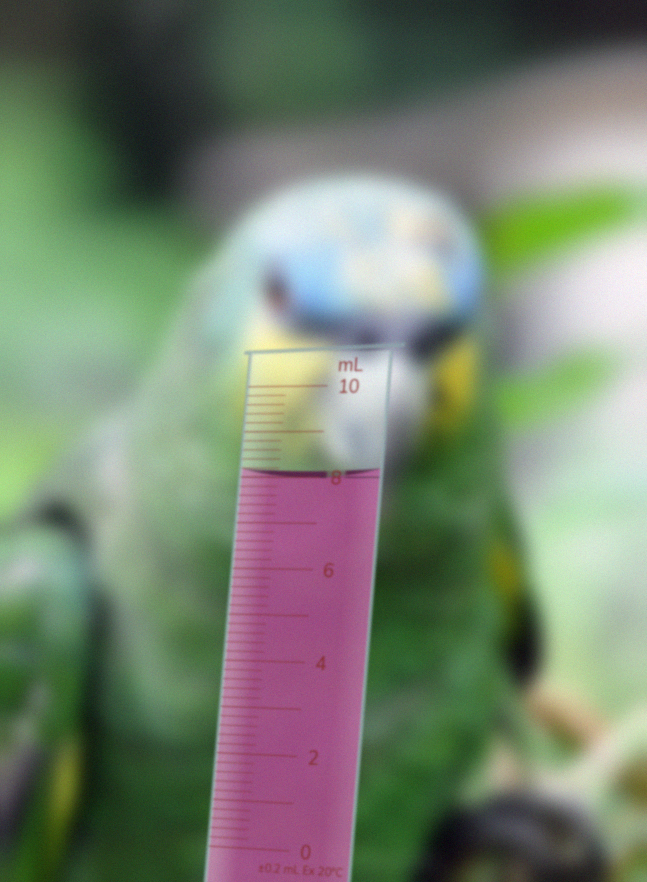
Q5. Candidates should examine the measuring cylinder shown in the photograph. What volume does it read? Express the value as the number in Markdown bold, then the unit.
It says **8** mL
